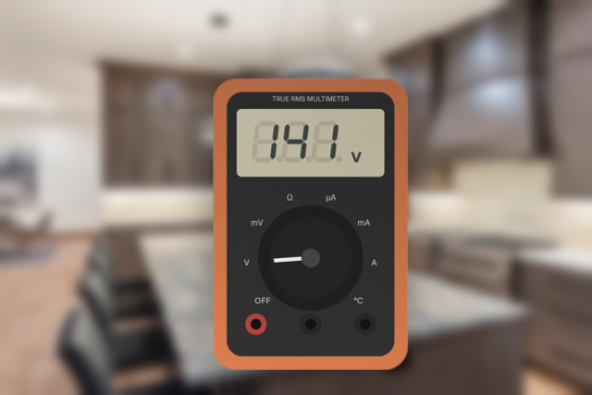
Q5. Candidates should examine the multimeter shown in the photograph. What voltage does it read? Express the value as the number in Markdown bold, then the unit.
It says **141** V
